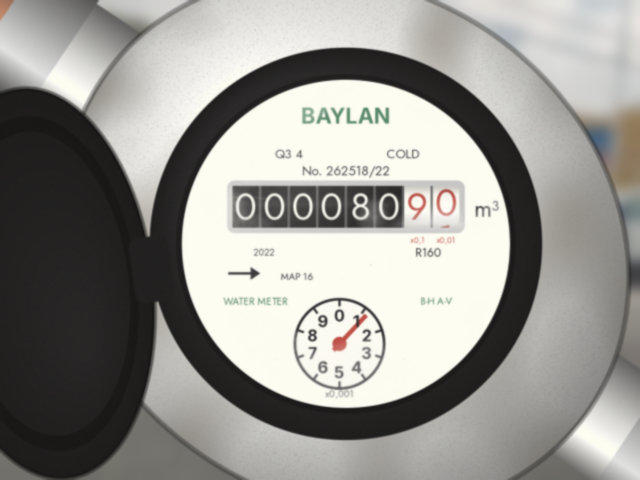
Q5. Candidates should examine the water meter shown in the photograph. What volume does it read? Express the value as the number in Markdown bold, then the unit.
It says **80.901** m³
